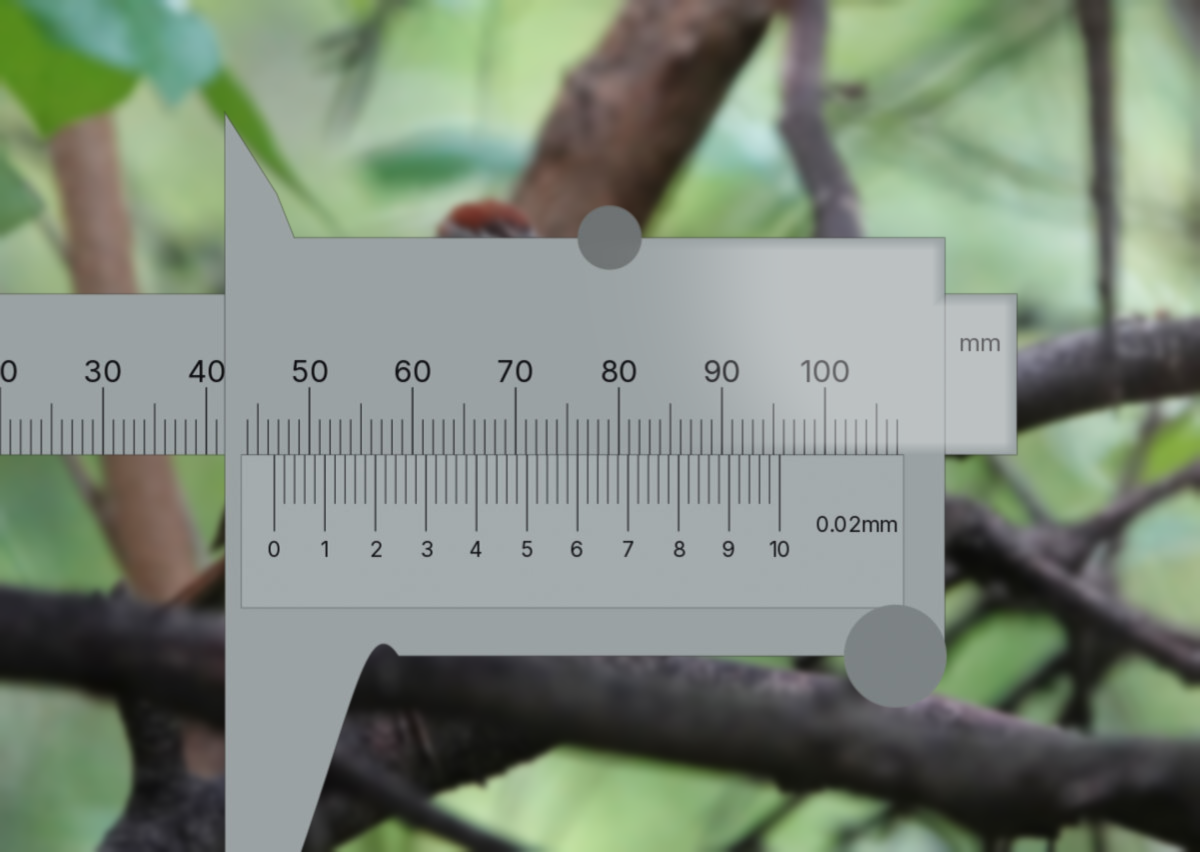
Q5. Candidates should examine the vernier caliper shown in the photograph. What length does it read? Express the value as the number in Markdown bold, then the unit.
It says **46.6** mm
